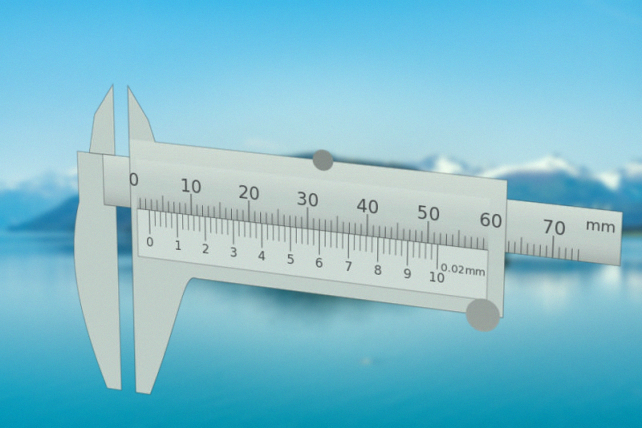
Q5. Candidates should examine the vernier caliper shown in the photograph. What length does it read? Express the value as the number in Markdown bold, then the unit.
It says **2.6** mm
